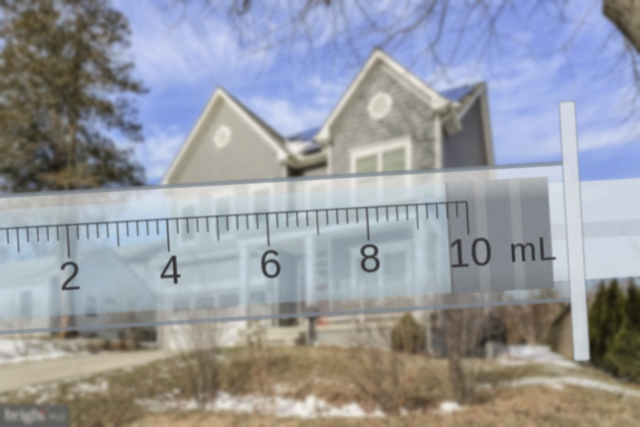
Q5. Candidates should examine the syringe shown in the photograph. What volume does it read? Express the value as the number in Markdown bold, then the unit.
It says **9.6** mL
